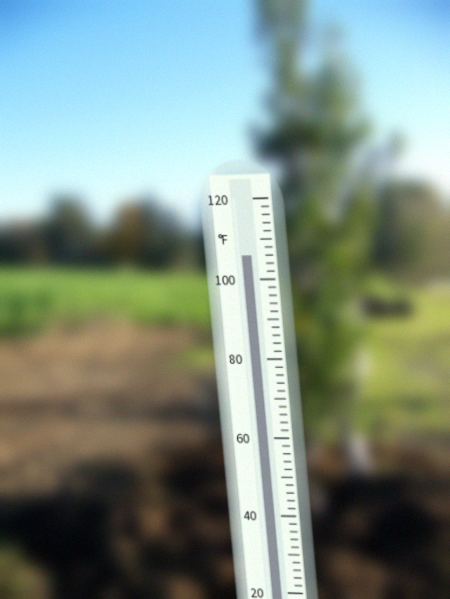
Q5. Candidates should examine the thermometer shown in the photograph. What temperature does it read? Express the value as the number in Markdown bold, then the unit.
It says **106** °F
